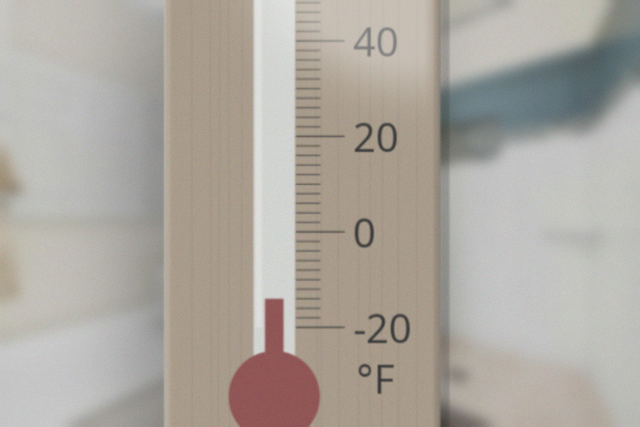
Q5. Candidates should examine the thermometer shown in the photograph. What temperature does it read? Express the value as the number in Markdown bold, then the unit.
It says **-14** °F
